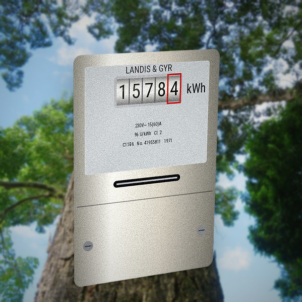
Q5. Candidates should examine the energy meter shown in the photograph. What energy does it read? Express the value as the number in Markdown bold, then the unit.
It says **1578.4** kWh
